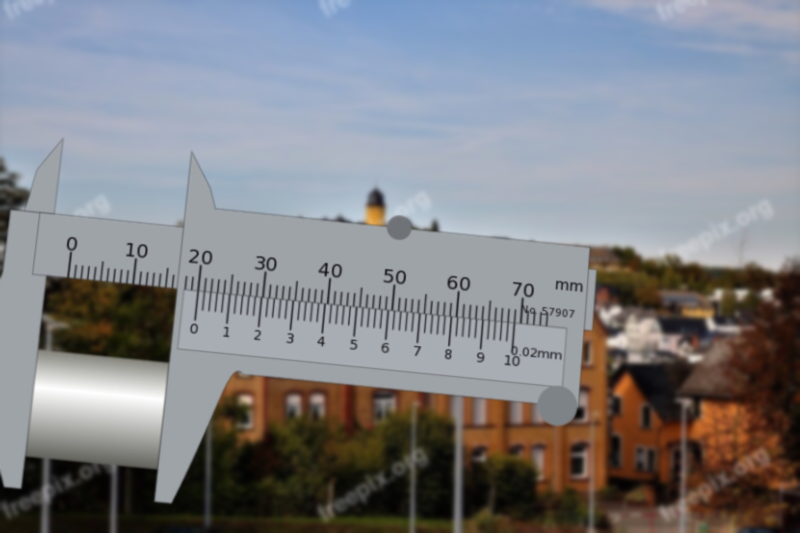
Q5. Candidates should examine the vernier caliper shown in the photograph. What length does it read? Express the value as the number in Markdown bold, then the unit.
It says **20.0** mm
